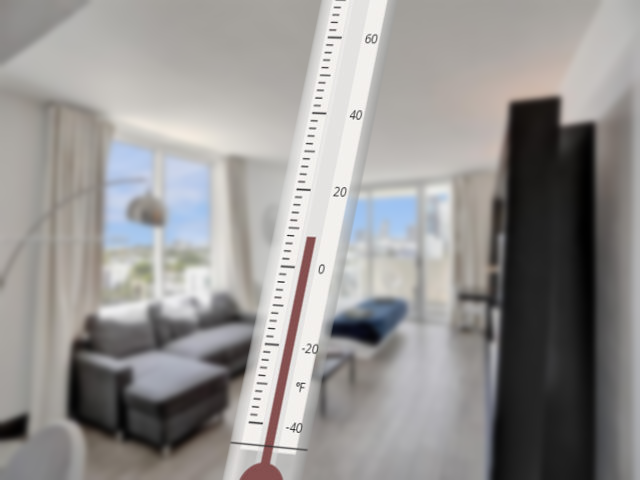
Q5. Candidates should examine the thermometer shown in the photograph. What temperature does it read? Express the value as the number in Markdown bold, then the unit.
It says **8** °F
